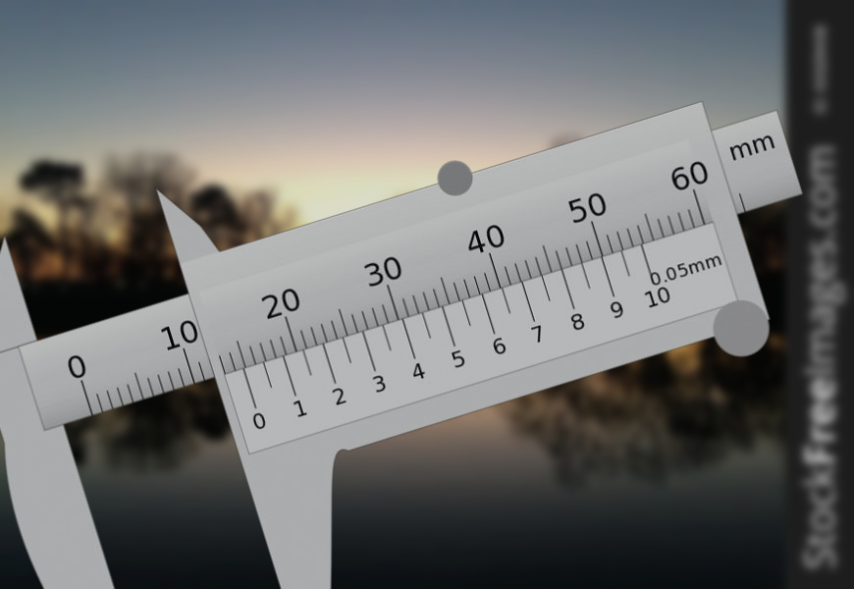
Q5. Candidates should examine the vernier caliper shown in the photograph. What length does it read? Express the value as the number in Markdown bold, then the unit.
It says **14.8** mm
